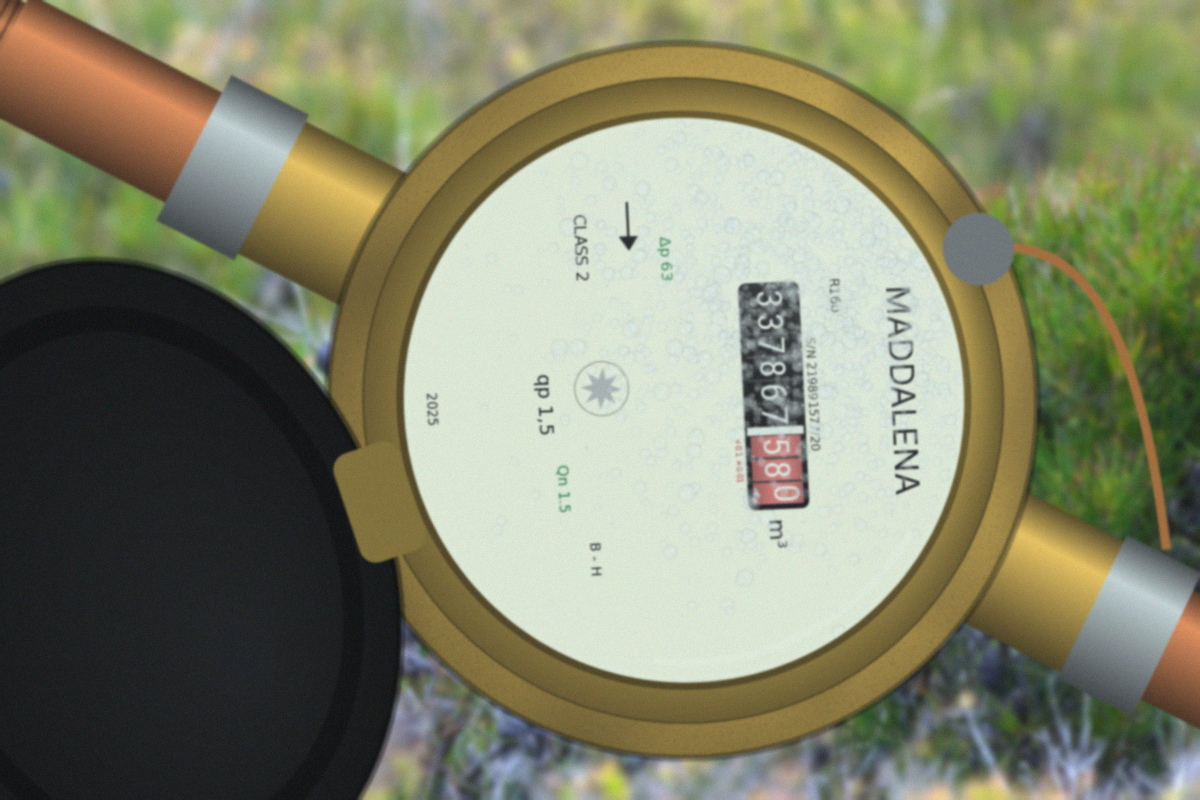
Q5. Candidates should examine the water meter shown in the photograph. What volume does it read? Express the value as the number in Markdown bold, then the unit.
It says **337867.580** m³
